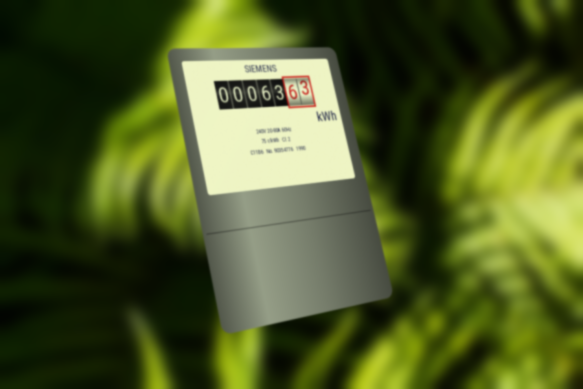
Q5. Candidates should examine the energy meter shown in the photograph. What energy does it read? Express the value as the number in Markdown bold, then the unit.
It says **63.63** kWh
